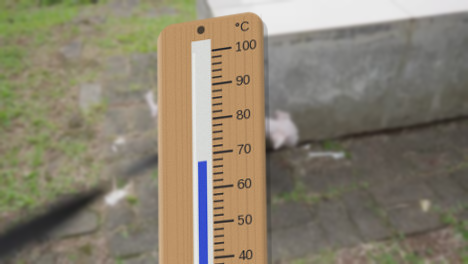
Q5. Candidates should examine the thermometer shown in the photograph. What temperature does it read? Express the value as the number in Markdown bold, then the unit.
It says **68** °C
